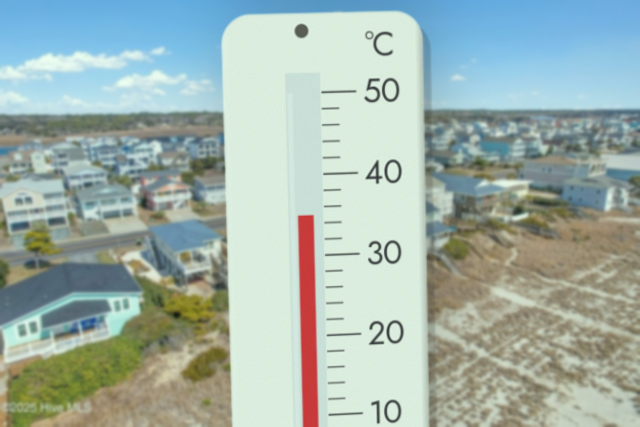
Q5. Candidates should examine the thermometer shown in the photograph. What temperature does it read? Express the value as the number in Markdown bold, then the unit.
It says **35** °C
